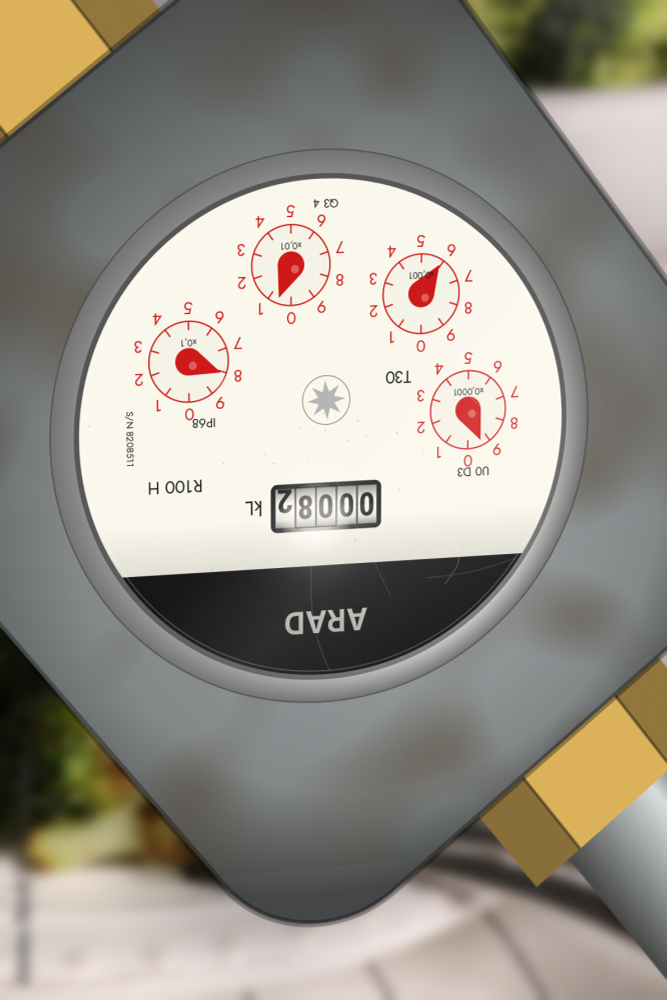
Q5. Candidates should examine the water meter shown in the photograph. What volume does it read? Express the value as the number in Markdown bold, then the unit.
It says **81.8059** kL
